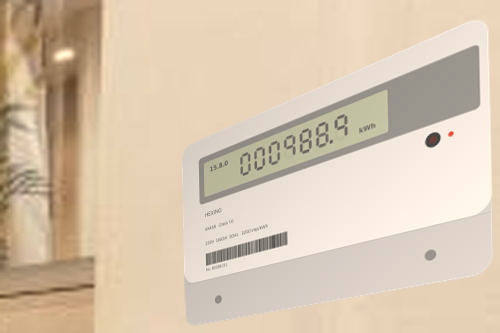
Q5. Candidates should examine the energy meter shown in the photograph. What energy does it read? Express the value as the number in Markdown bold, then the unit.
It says **988.9** kWh
